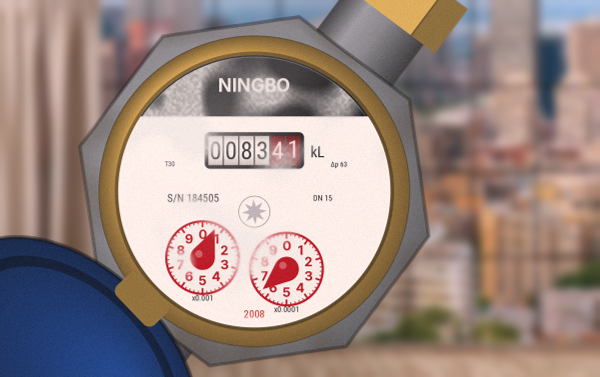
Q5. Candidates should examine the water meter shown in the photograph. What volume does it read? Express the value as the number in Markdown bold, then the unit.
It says **83.4106** kL
